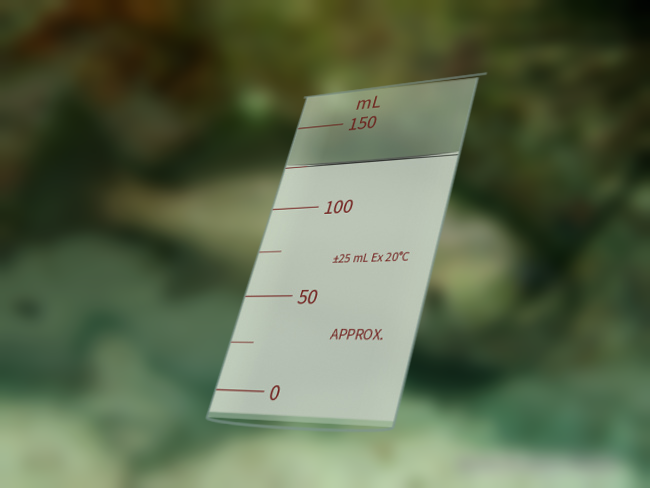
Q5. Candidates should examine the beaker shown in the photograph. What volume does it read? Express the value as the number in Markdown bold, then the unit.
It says **125** mL
